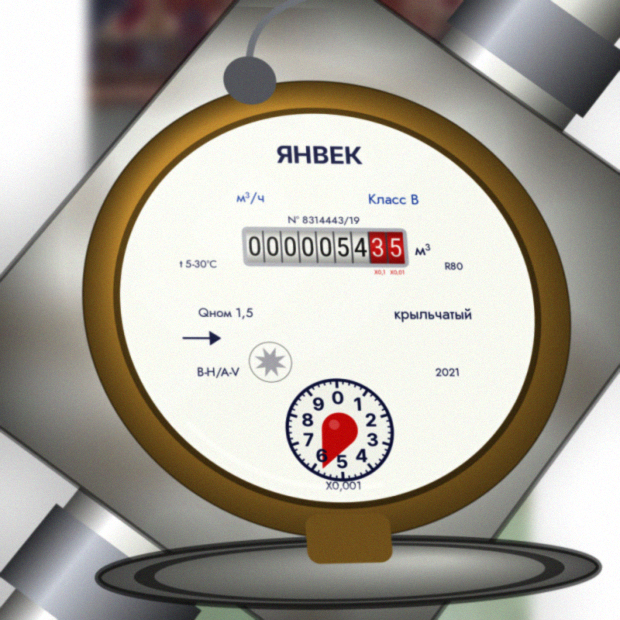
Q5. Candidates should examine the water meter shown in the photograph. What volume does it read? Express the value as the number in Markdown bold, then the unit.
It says **54.355** m³
